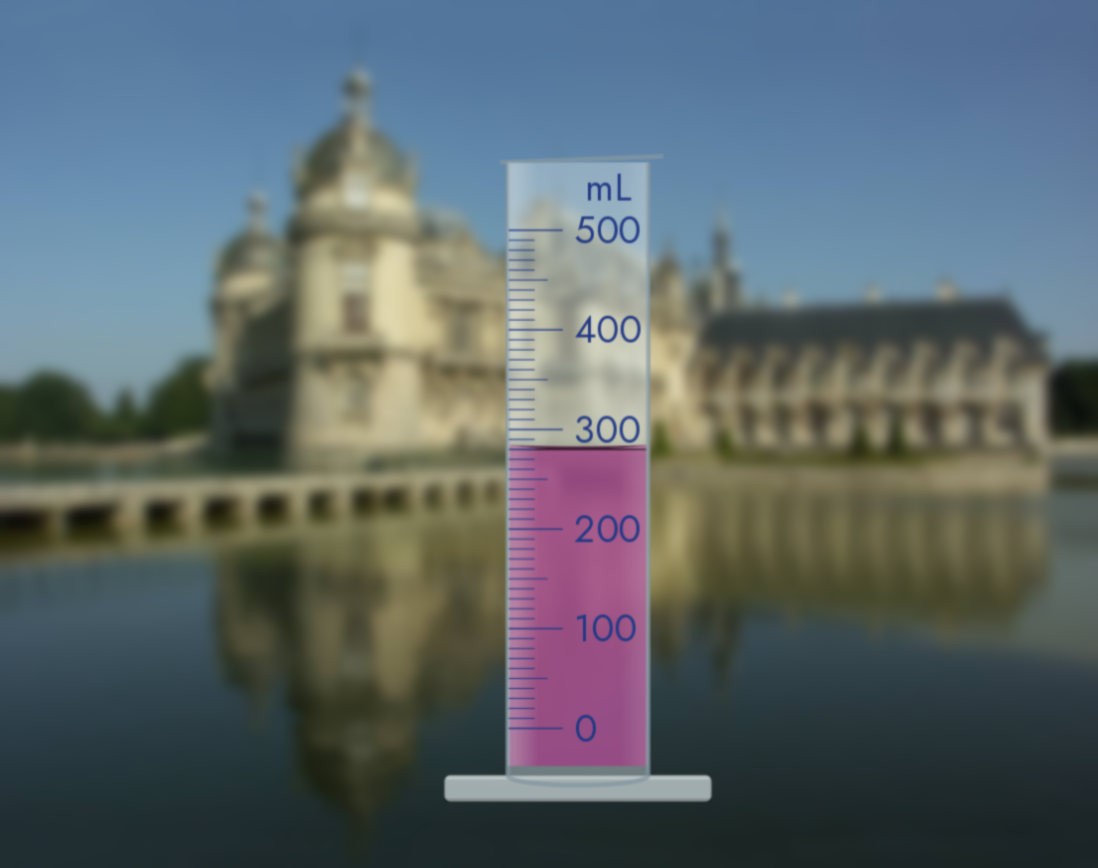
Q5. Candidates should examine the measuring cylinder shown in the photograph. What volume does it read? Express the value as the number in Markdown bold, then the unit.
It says **280** mL
